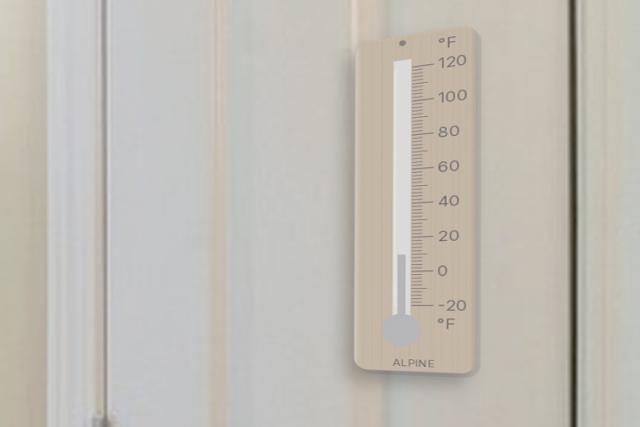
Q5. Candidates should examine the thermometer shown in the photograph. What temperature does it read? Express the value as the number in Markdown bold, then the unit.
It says **10** °F
